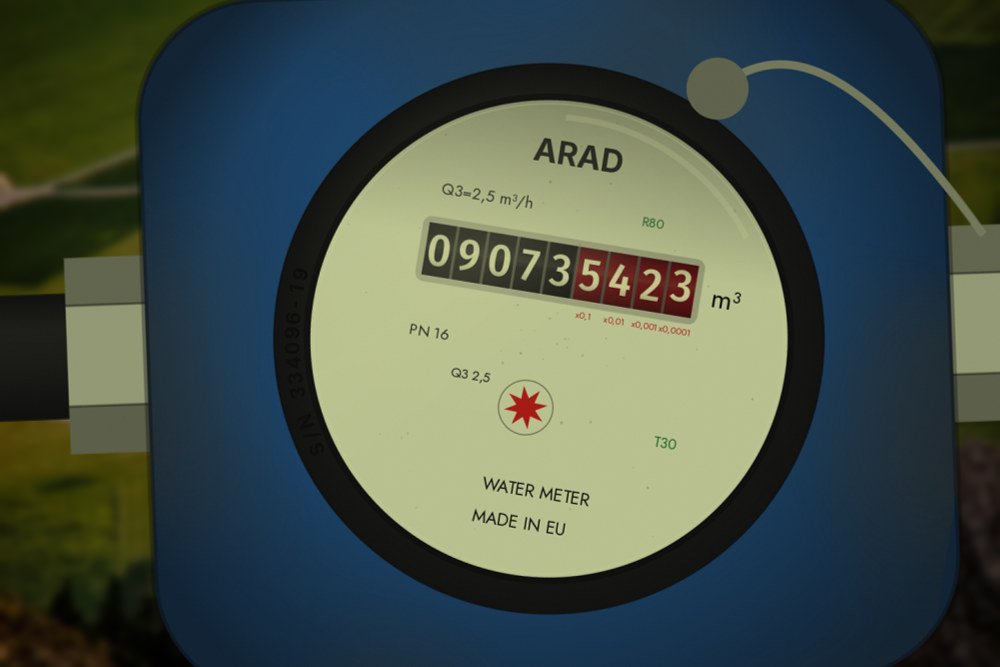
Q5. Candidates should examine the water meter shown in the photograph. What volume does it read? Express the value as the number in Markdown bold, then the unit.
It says **9073.5423** m³
